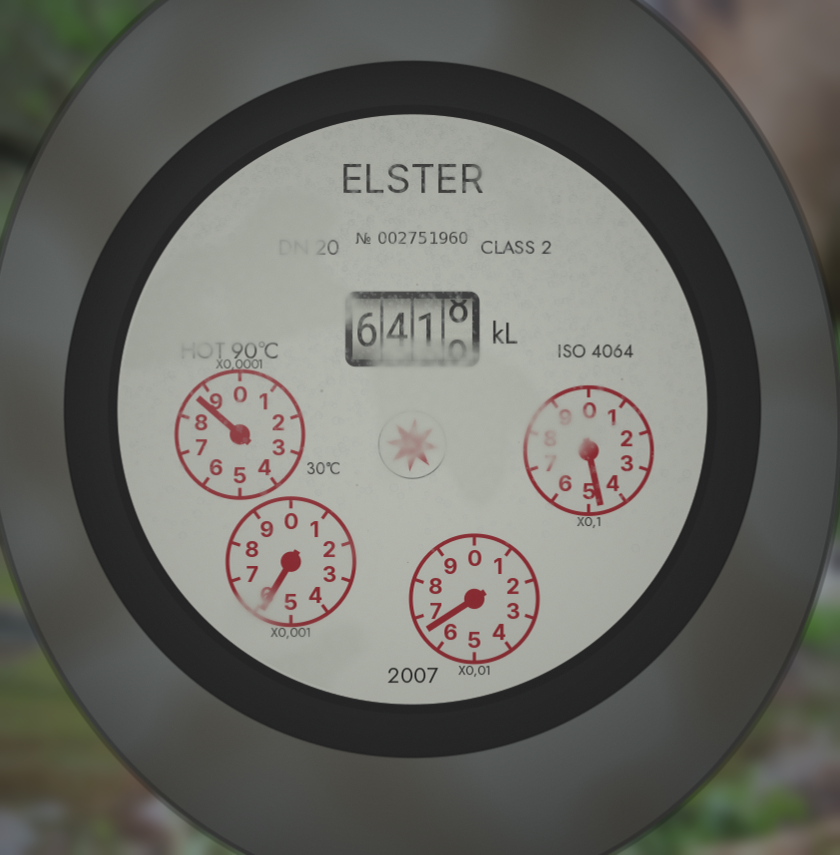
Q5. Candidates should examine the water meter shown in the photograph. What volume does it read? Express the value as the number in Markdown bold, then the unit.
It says **6418.4658** kL
